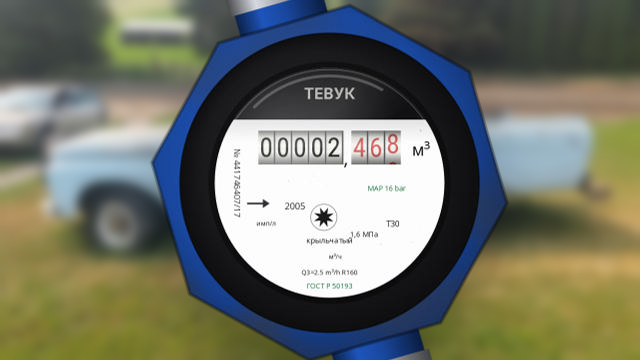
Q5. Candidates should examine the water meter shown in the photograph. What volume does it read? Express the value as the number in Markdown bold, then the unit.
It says **2.468** m³
